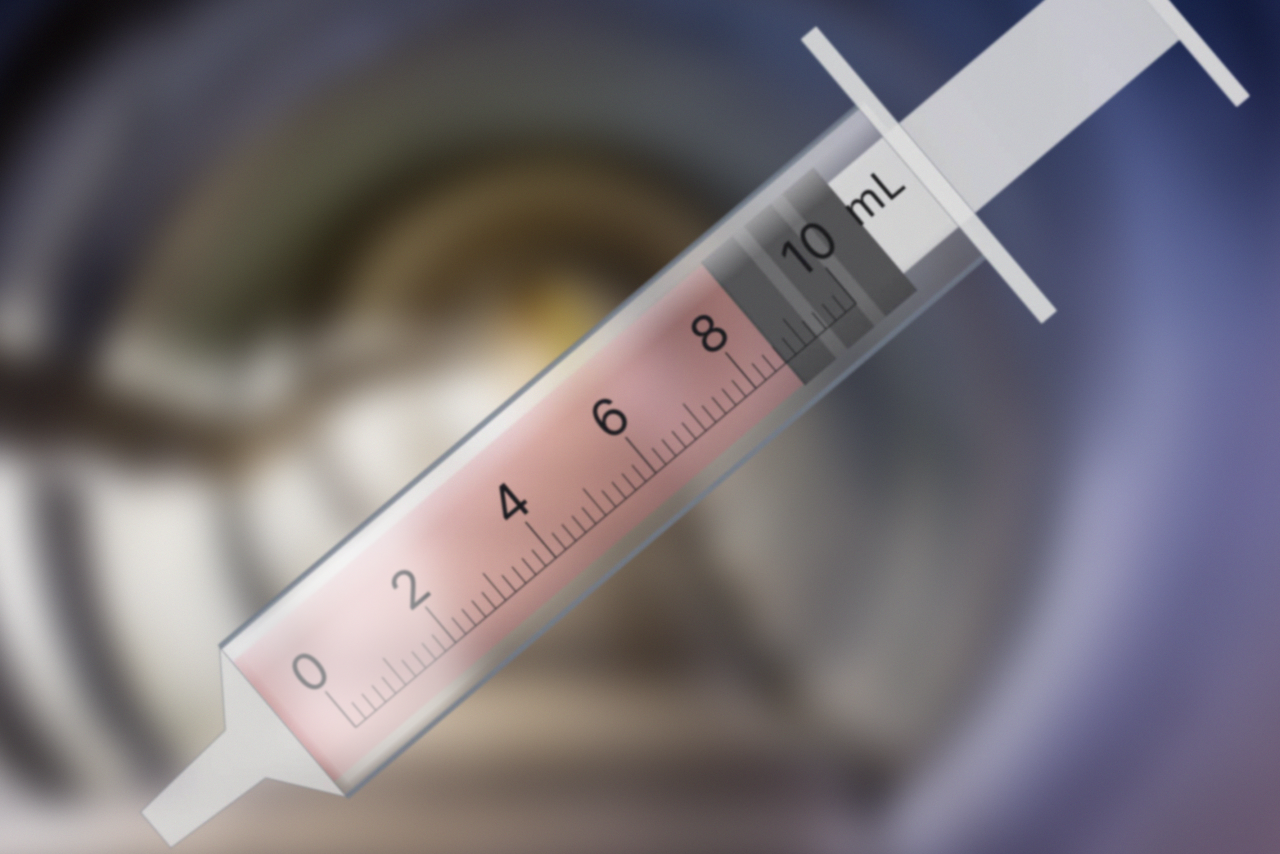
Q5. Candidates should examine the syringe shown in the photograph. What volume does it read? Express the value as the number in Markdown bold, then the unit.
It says **8.6** mL
